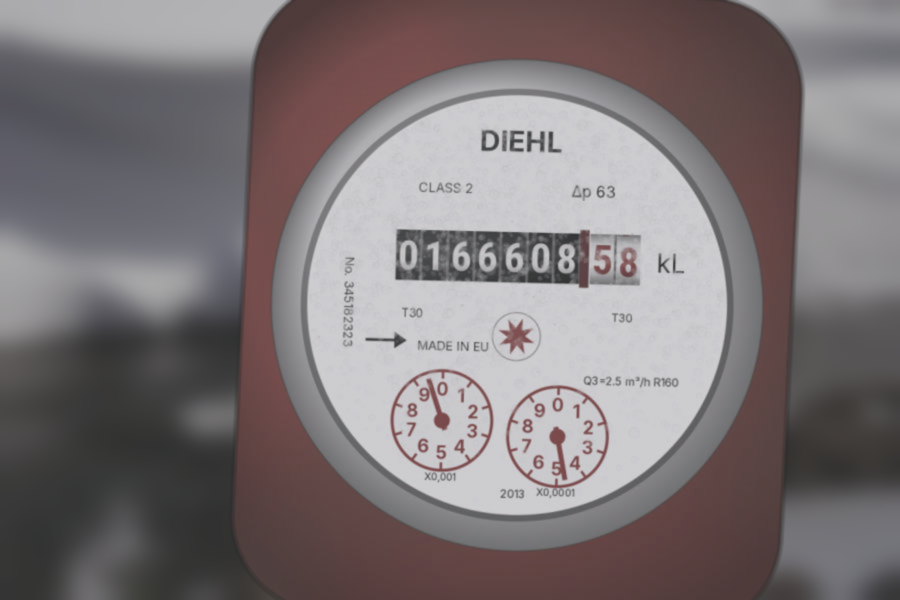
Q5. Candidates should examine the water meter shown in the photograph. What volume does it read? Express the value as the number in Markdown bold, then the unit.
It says **166608.5794** kL
